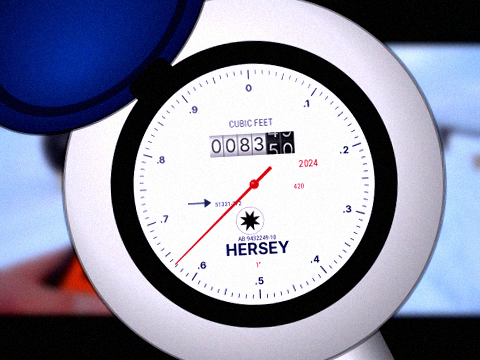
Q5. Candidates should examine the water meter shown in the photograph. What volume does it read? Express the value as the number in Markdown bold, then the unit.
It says **8349.63** ft³
